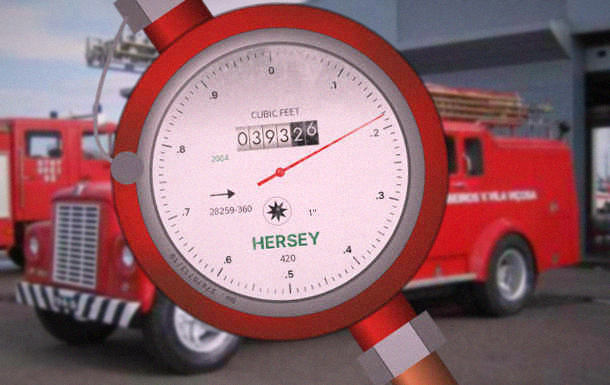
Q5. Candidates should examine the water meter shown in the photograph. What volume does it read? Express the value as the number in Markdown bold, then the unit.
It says **39326.18** ft³
